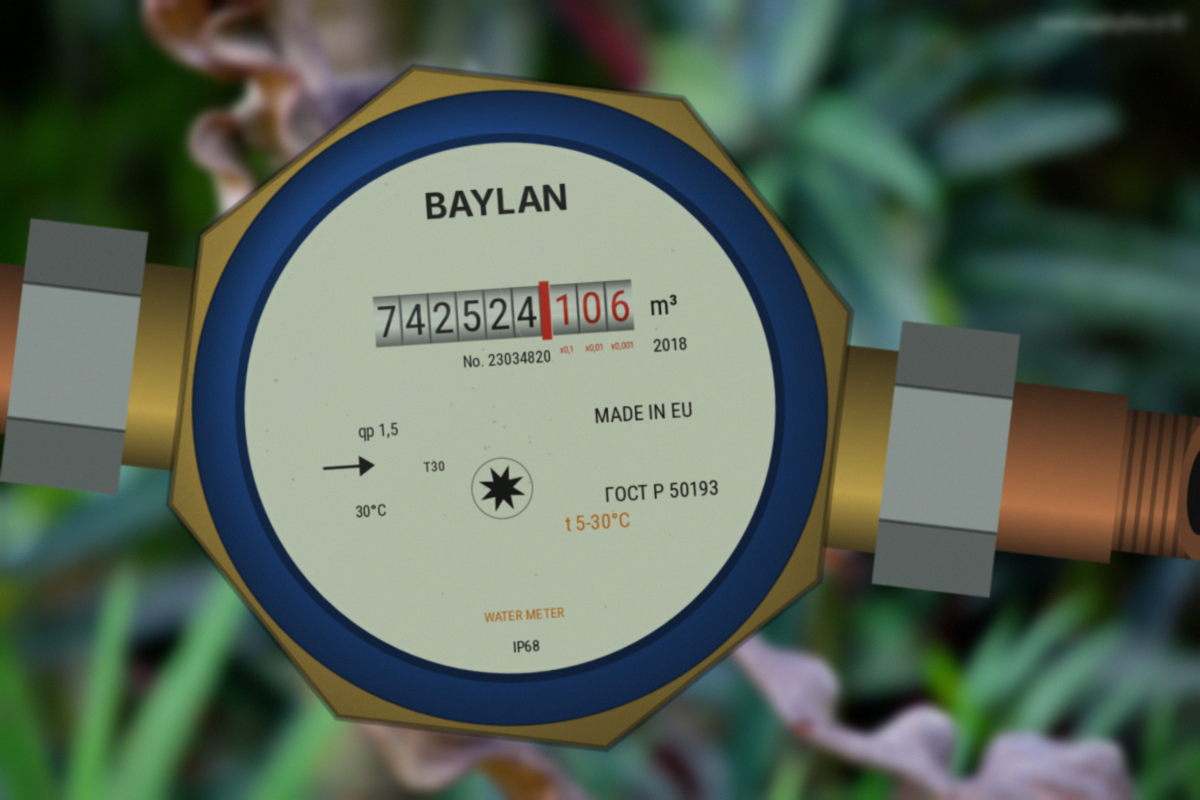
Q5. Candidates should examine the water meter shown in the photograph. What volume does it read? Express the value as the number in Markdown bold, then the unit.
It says **742524.106** m³
